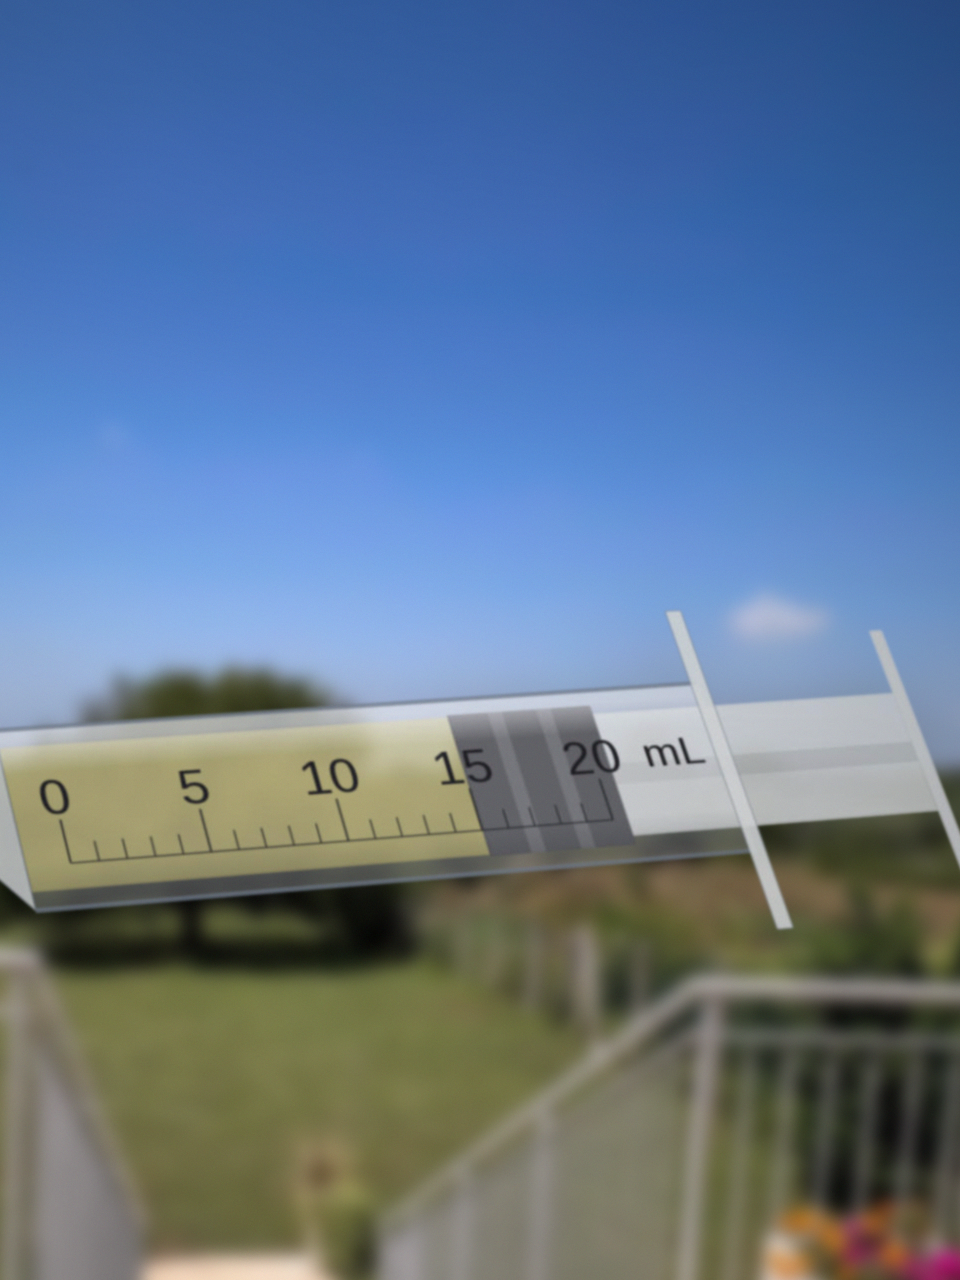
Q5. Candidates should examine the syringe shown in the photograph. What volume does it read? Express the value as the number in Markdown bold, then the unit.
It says **15** mL
